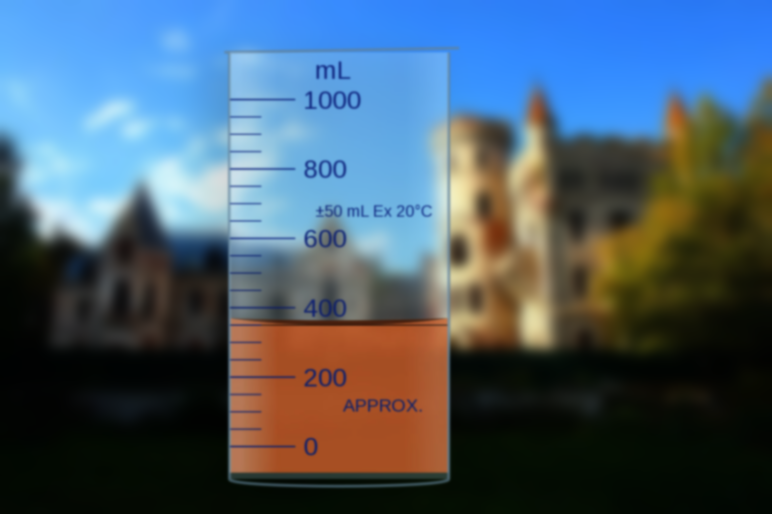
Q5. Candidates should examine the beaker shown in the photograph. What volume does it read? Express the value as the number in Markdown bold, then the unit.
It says **350** mL
